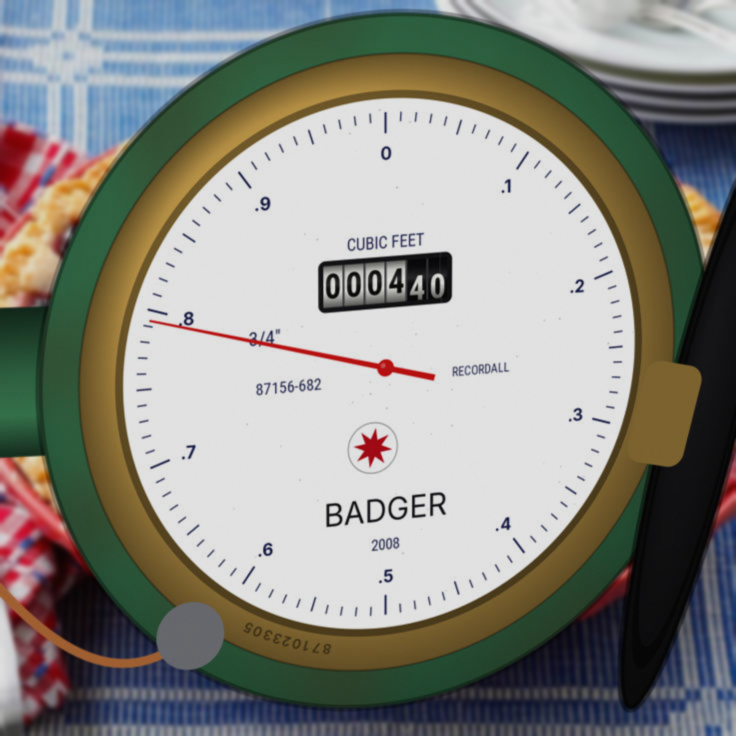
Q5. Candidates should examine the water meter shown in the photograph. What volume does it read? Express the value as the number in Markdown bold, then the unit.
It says **439.79** ft³
